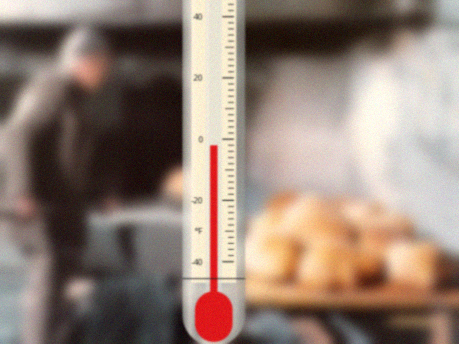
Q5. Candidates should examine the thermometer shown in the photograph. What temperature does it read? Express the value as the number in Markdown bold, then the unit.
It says **-2** °F
